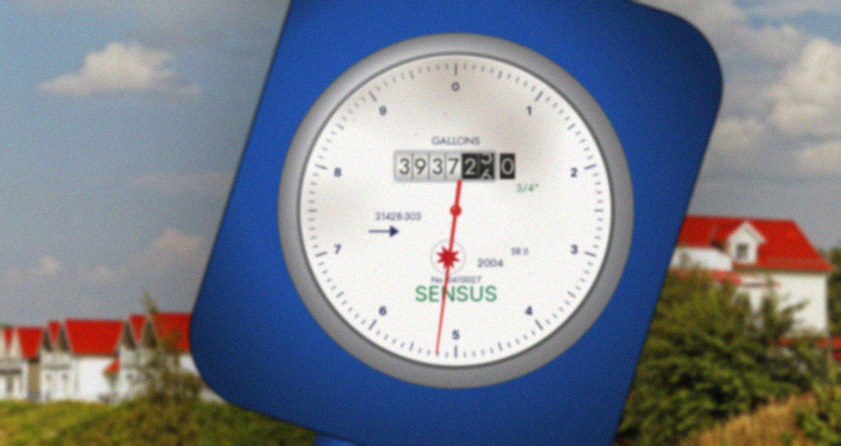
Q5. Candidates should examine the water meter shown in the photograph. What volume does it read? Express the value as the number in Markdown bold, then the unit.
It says **3937255.2** gal
